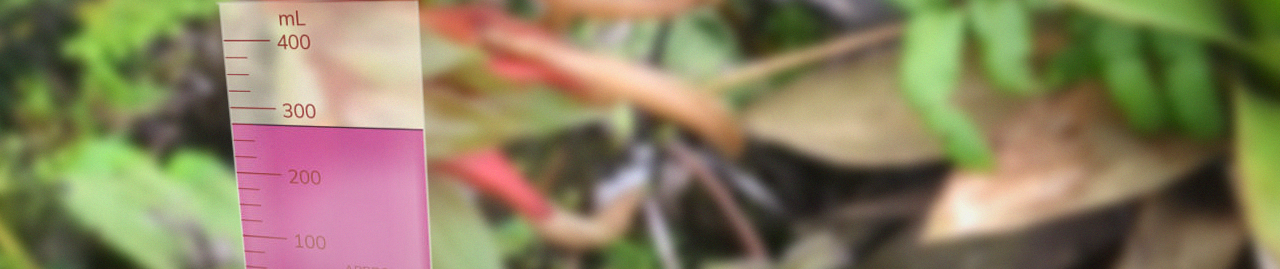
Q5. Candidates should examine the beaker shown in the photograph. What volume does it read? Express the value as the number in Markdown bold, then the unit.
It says **275** mL
